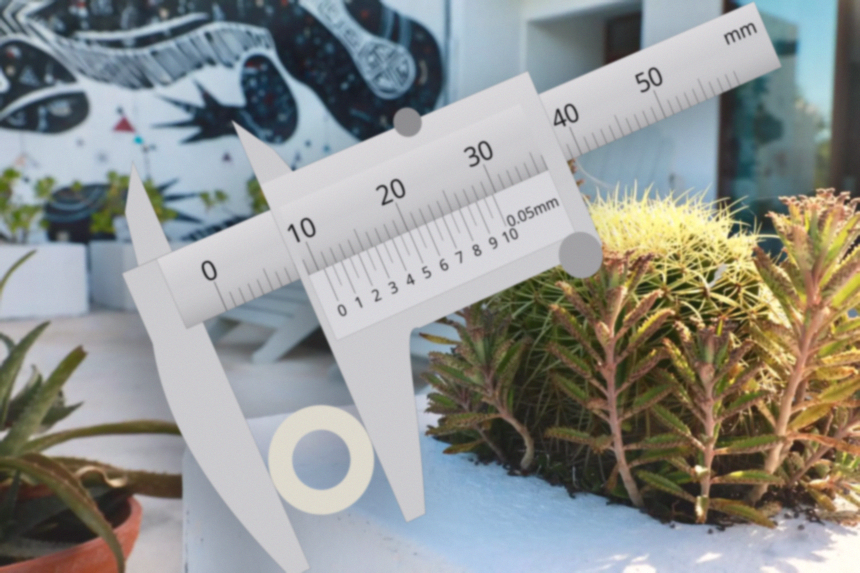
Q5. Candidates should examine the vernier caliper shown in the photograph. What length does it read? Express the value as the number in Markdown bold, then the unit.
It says **10.6** mm
